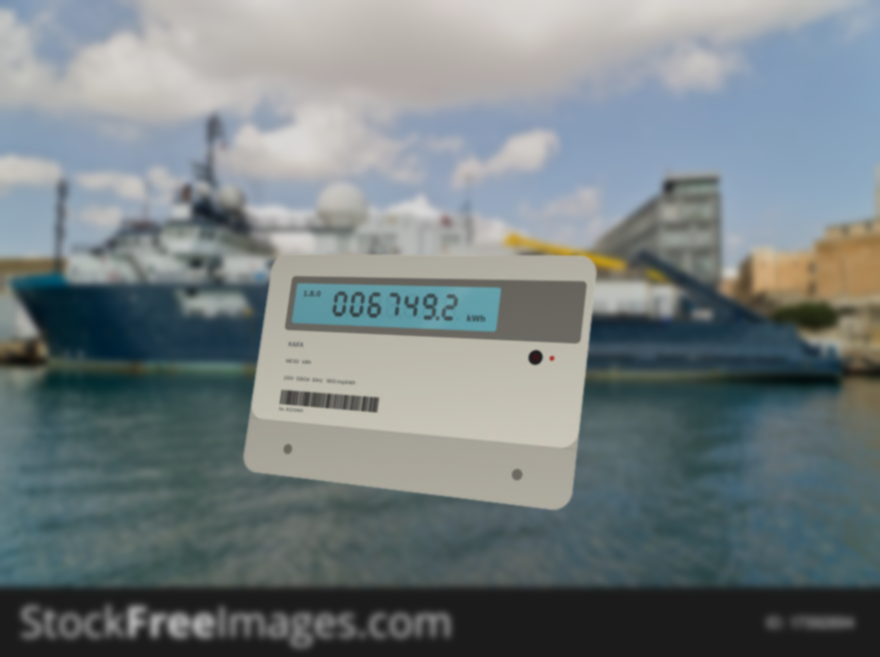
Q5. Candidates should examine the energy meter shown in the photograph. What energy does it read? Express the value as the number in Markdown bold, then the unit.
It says **6749.2** kWh
